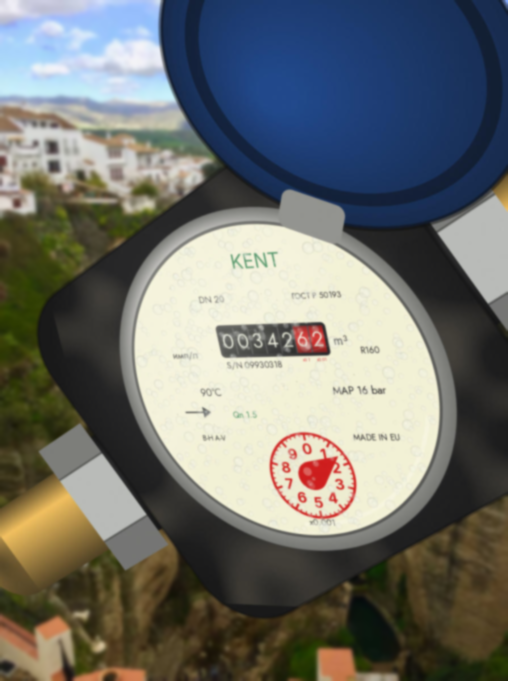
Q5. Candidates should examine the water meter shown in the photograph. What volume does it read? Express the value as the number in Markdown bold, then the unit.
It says **342.621** m³
